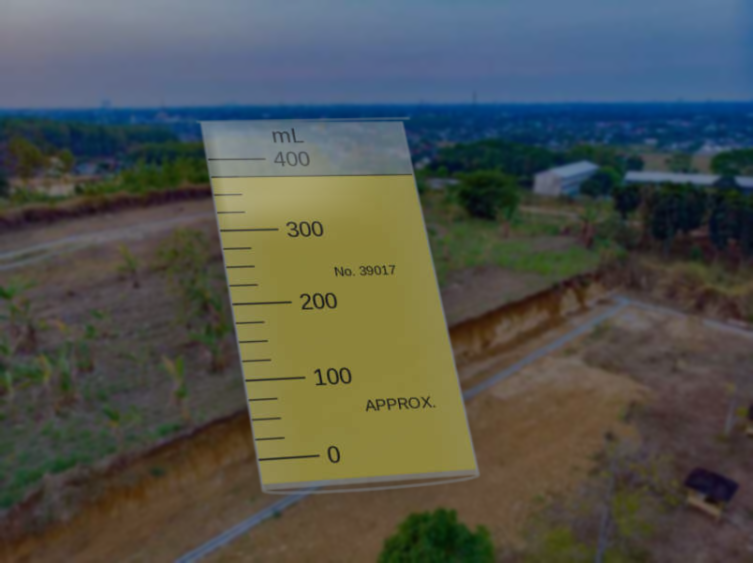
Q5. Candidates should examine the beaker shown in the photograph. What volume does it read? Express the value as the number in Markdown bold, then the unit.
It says **375** mL
